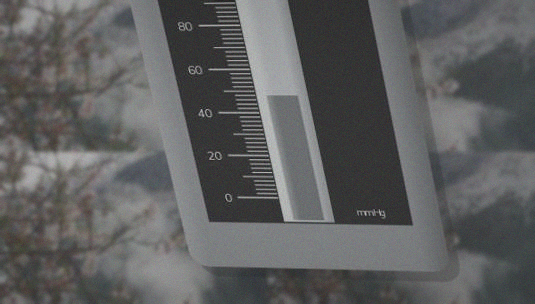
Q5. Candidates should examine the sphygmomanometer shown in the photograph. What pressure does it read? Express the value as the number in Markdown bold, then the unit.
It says **48** mmHg
